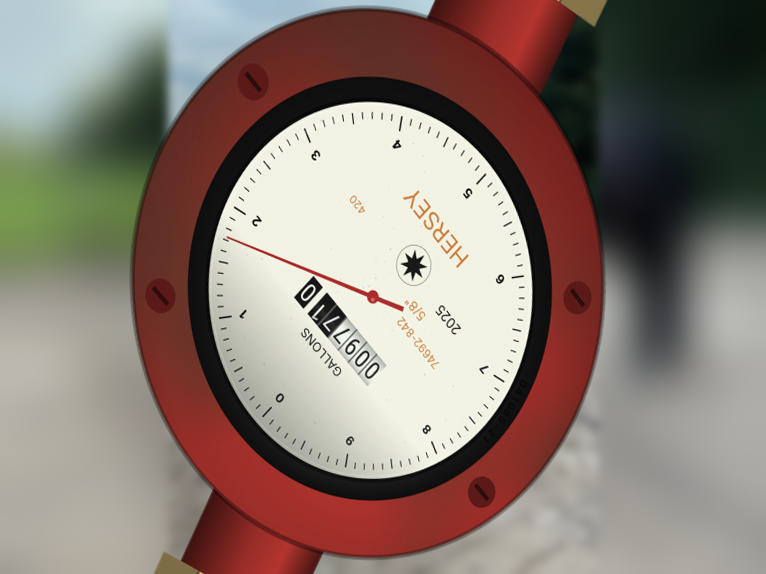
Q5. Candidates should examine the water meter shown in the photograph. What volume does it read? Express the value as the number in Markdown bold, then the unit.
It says **97711.7** gal
